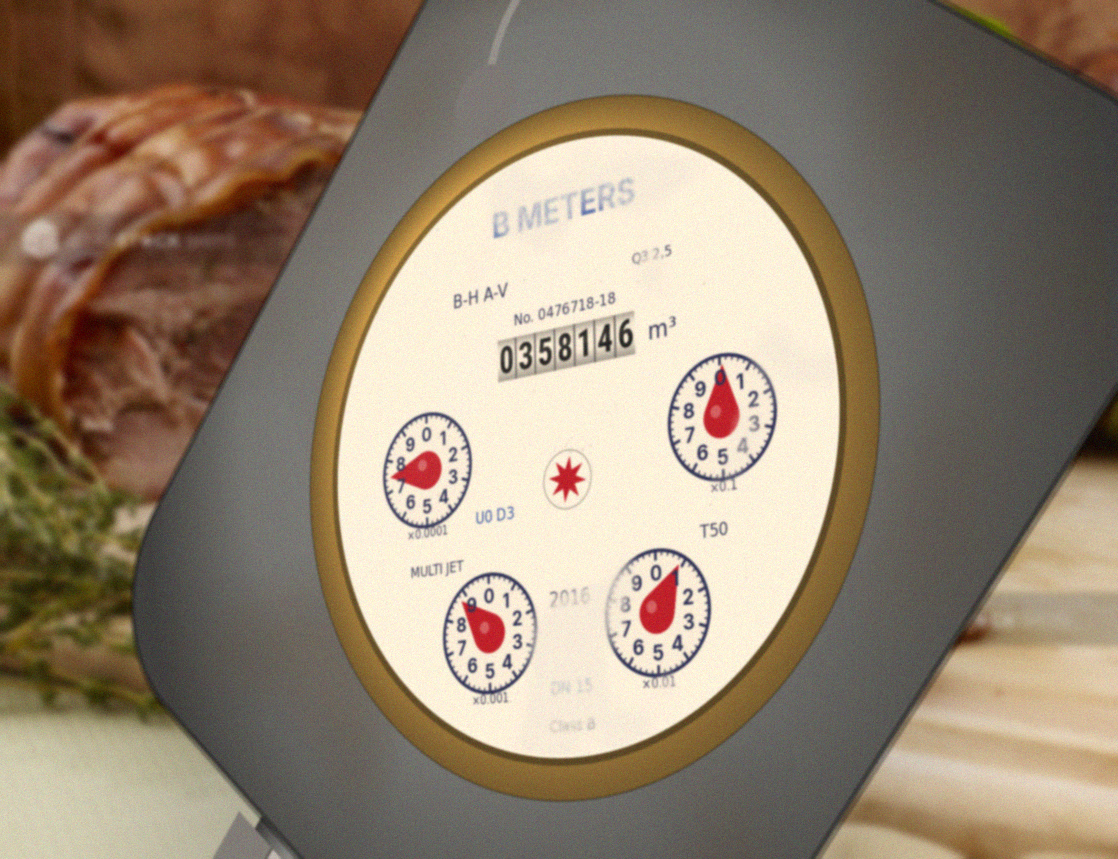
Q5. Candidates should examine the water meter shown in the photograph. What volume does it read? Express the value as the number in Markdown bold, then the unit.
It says **358146.0087** m³
